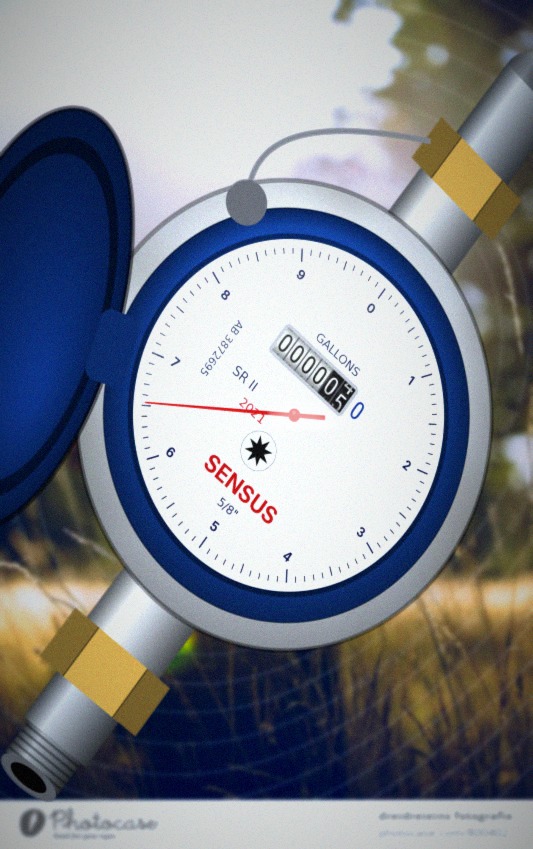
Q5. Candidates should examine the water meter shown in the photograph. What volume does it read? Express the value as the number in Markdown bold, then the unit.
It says **46.5** gal
